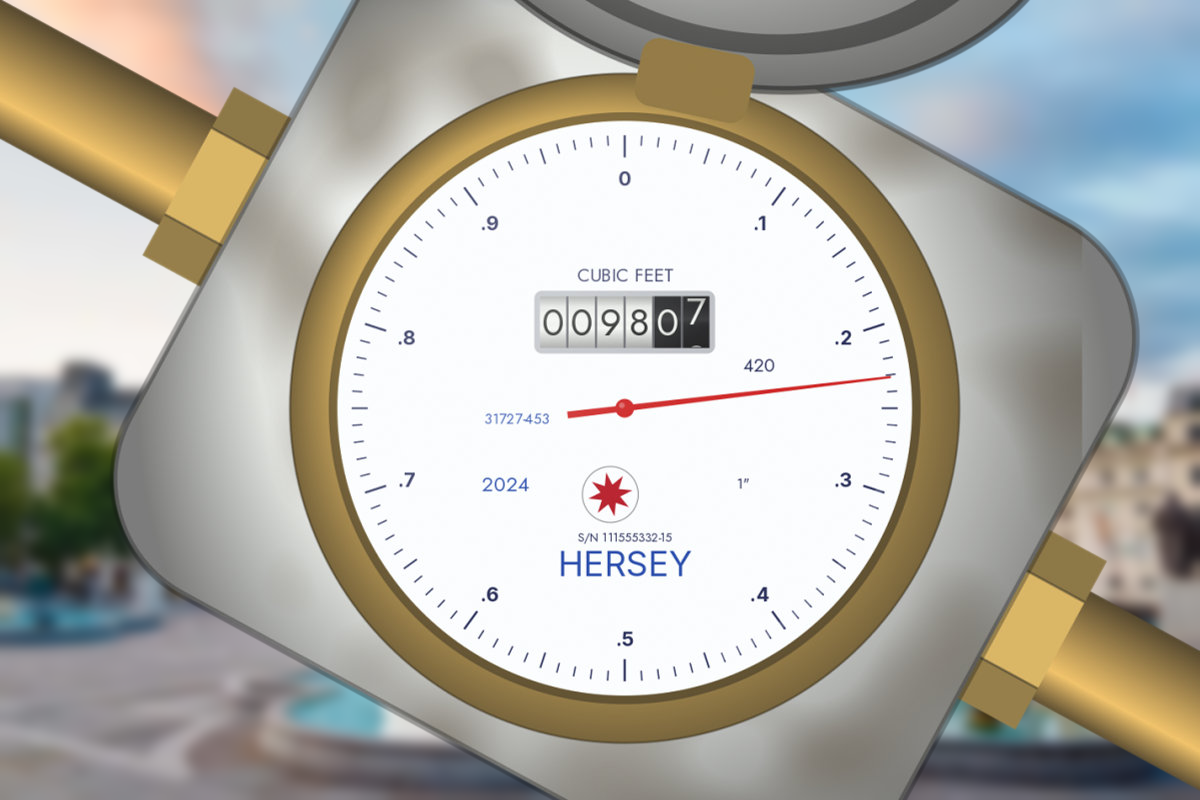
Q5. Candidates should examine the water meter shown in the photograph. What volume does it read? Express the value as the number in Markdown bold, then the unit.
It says **9807.23** ft³
